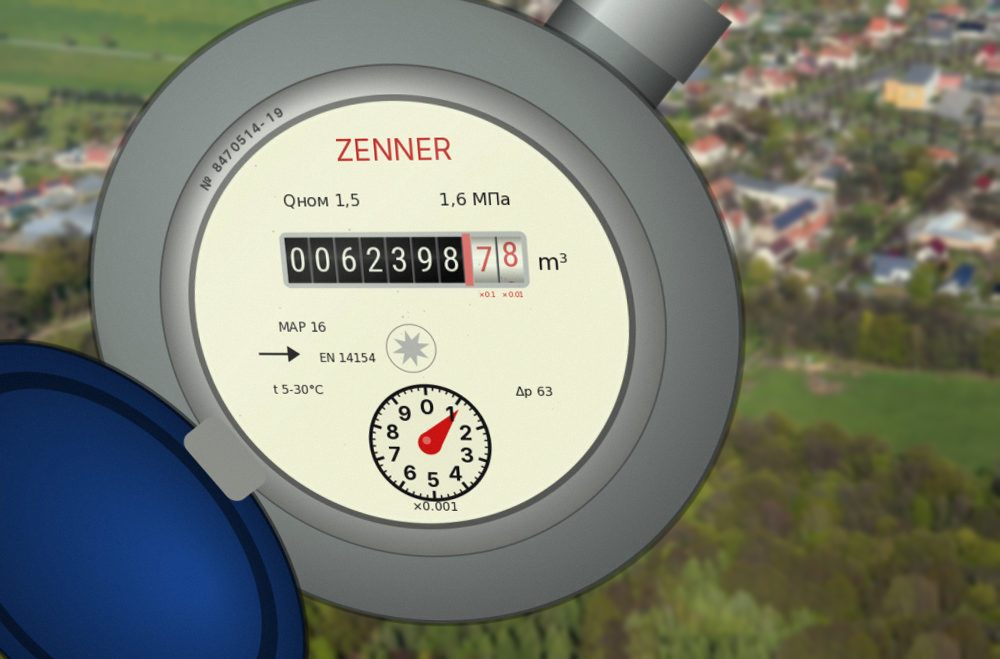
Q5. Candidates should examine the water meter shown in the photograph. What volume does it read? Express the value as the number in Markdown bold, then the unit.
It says **62398.781** m³
